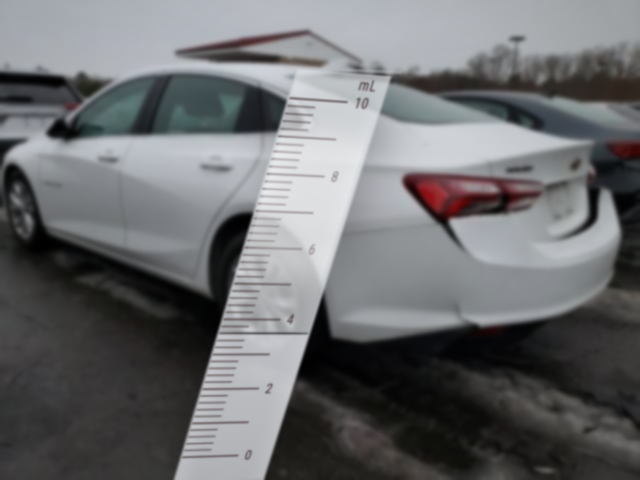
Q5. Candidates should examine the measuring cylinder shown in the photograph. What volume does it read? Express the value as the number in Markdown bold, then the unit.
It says **3.6** mL
